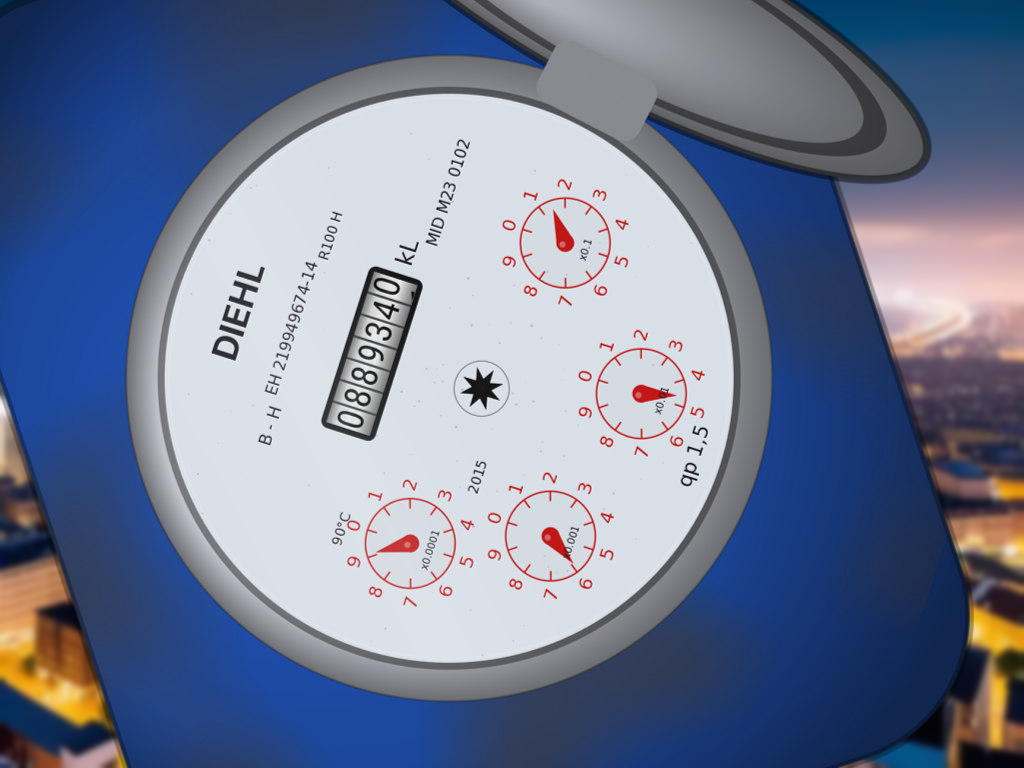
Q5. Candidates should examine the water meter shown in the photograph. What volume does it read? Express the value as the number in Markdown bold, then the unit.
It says **889340.1459** kL
